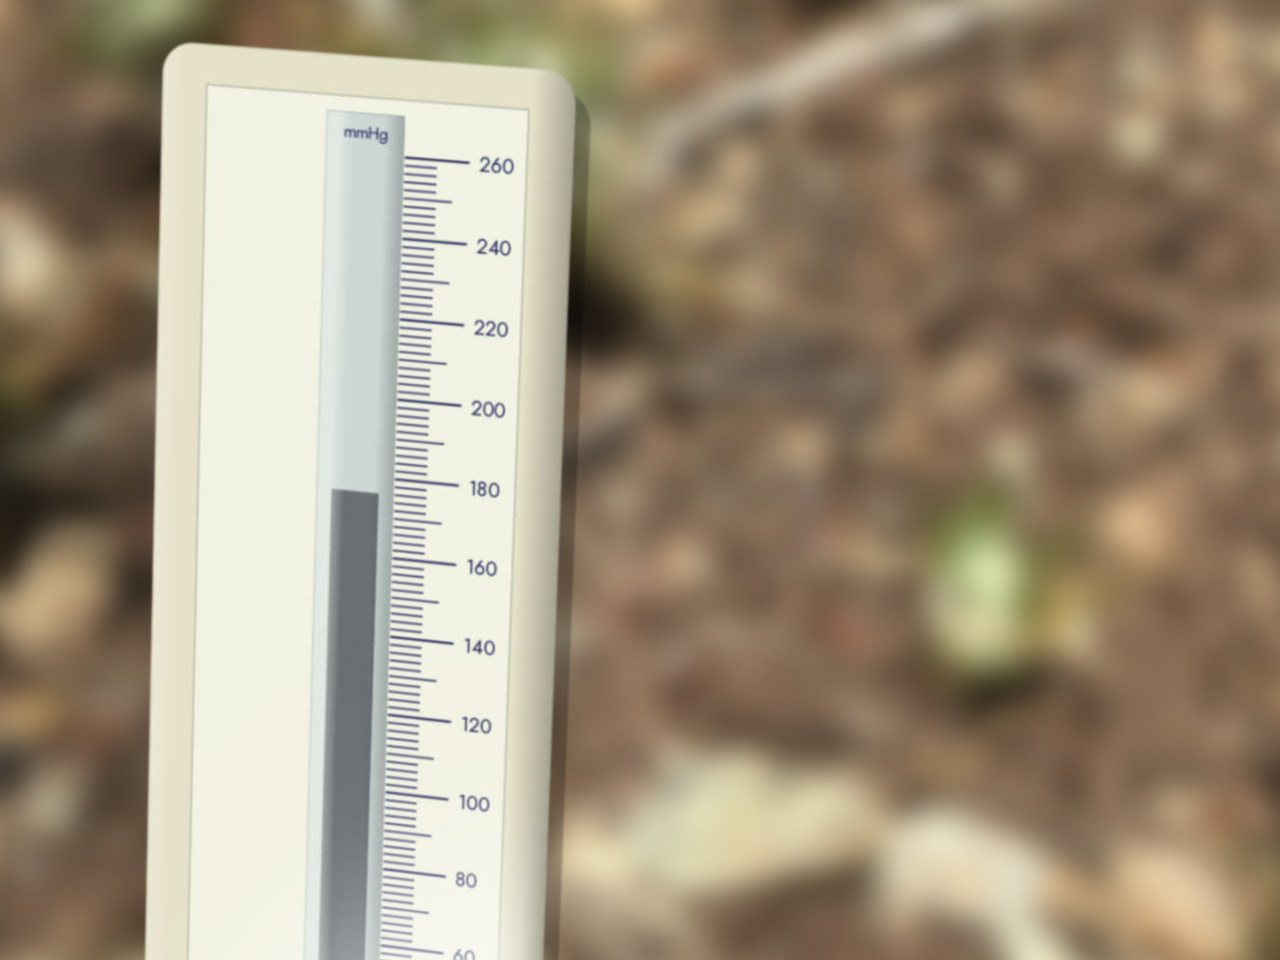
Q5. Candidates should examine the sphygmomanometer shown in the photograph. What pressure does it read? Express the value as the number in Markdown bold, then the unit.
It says **176** mmHg
